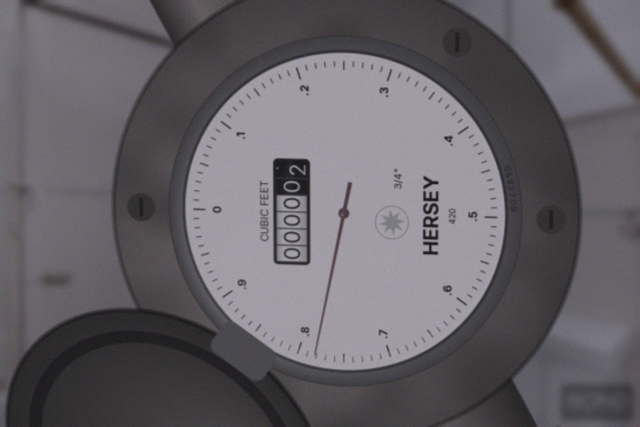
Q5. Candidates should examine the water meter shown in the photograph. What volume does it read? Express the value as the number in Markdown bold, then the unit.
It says **1.78** ft³
